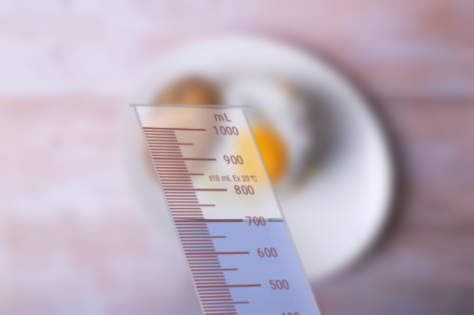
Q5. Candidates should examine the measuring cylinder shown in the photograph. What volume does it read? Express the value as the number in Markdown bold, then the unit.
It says **700** mL
